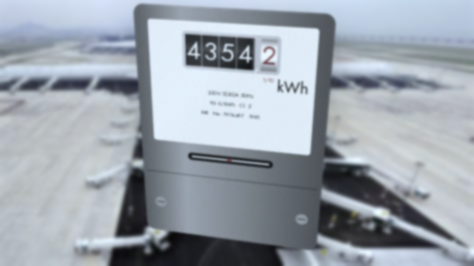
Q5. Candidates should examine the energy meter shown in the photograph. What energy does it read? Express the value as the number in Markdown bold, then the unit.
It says **4354.2** kWh
